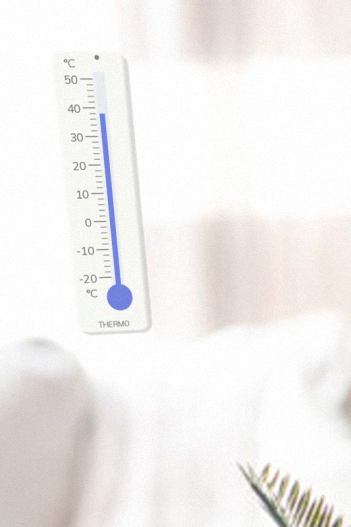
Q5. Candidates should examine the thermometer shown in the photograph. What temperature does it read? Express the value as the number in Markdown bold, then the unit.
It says **38** °C
